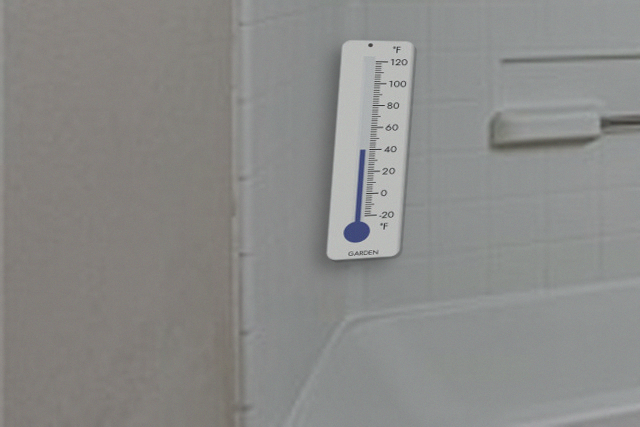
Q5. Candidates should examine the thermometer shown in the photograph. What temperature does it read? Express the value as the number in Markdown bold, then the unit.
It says **40** °F
